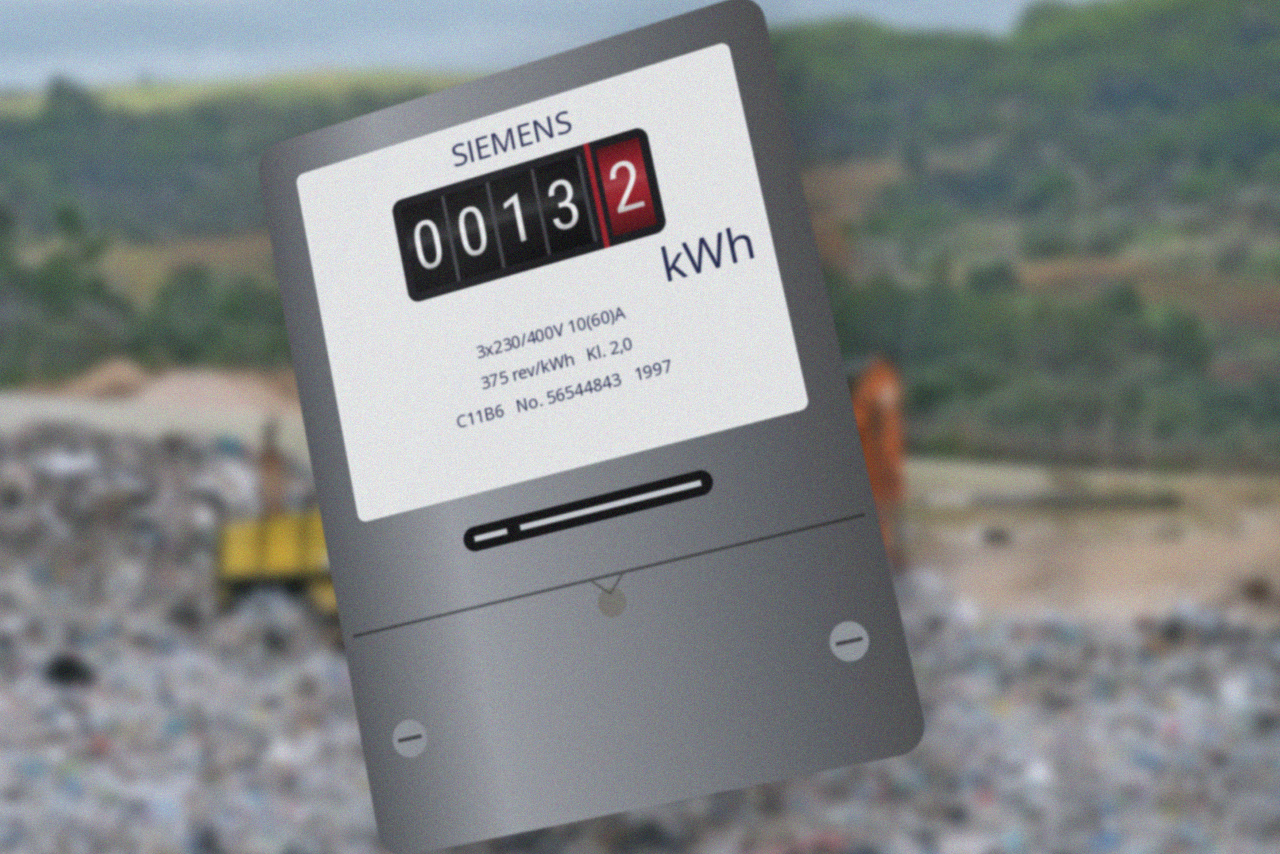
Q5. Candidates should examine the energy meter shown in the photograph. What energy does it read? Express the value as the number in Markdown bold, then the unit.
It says **13.2** kWh
